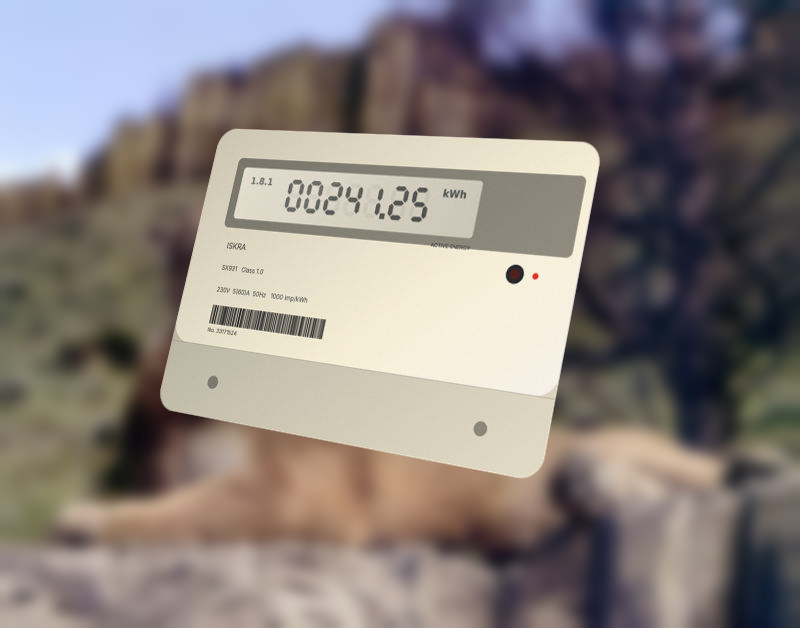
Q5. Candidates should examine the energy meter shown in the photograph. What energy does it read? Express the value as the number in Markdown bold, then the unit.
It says **241.25** kWh
